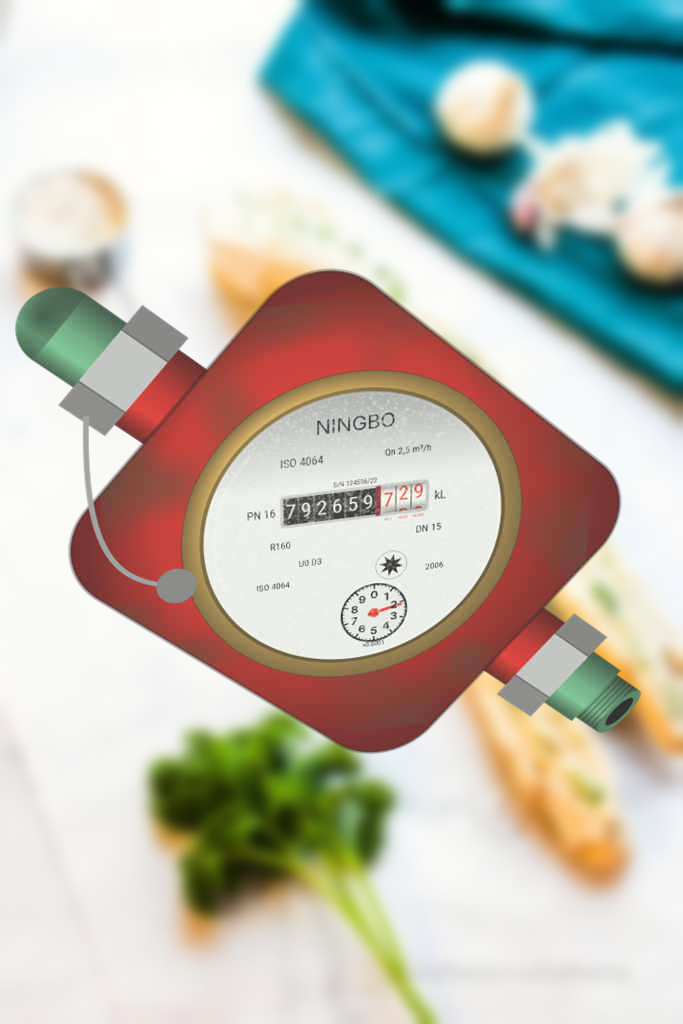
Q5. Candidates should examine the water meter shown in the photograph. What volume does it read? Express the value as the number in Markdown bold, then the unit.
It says **792659.7292** kL
